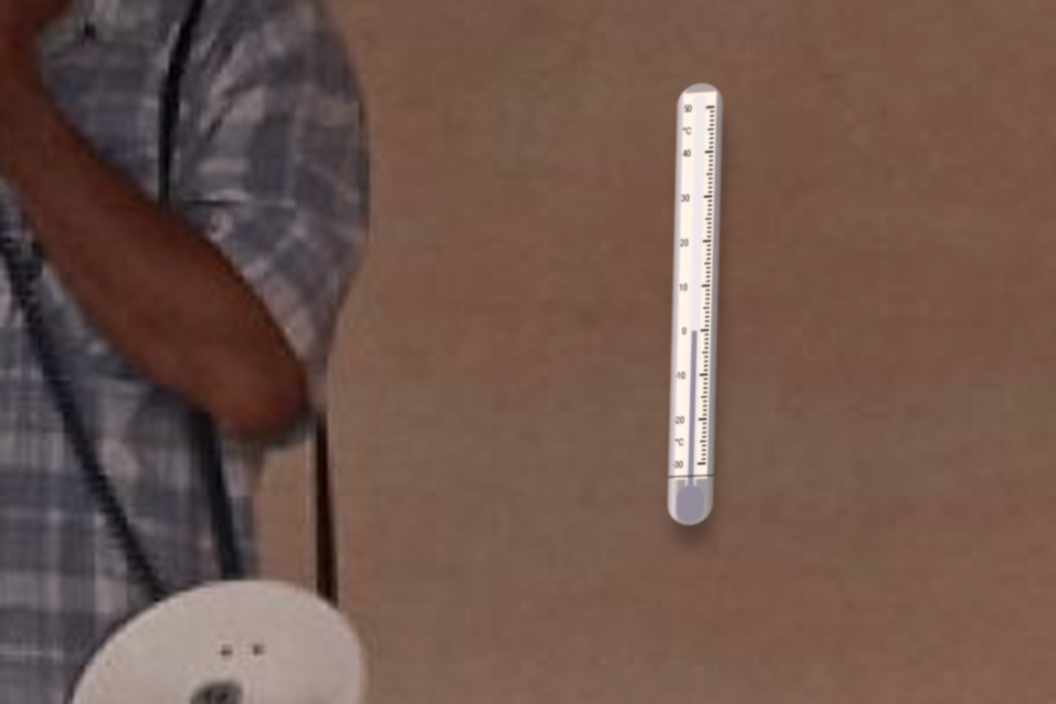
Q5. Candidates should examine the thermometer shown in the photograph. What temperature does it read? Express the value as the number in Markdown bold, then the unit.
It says **0** °C
